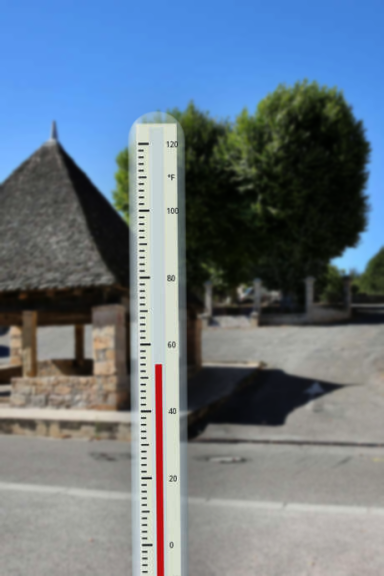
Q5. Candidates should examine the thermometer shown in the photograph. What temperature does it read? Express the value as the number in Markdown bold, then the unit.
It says **54** °F
